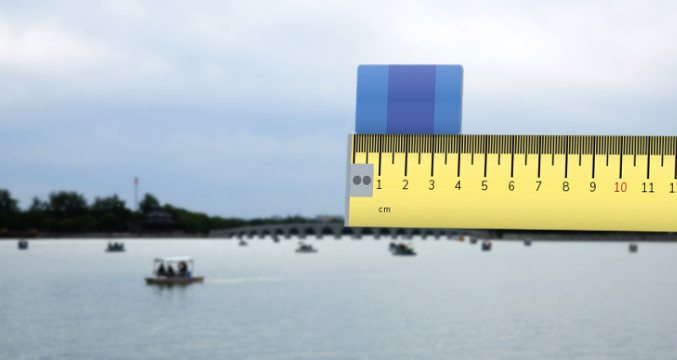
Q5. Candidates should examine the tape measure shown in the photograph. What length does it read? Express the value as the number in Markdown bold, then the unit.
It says **4** cm
